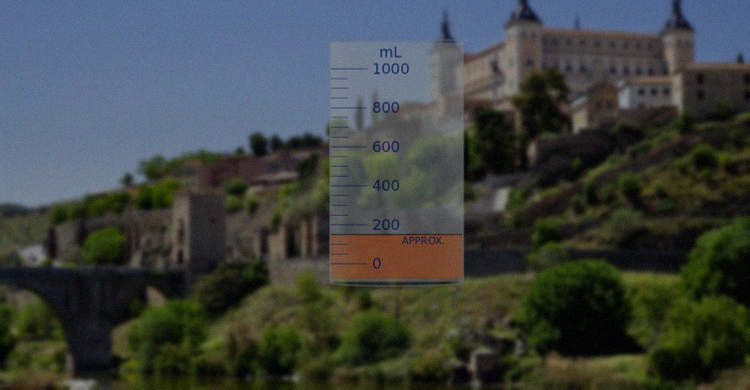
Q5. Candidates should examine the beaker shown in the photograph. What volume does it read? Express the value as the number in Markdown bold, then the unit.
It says **150** mL
